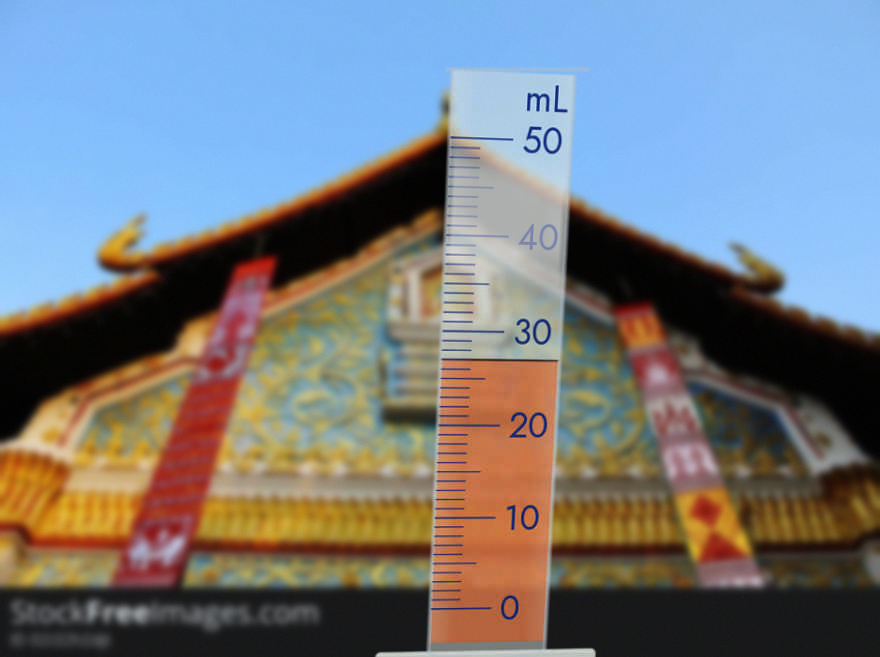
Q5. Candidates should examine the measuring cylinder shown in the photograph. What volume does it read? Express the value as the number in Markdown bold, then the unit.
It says **27** mL
